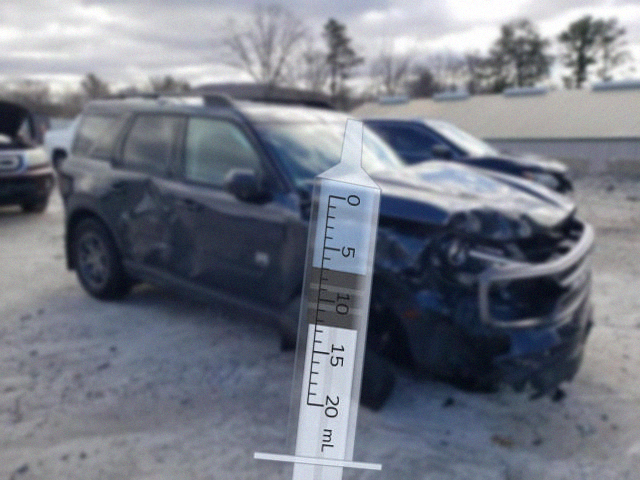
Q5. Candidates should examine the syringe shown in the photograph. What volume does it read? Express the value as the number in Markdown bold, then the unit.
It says **7** mL
